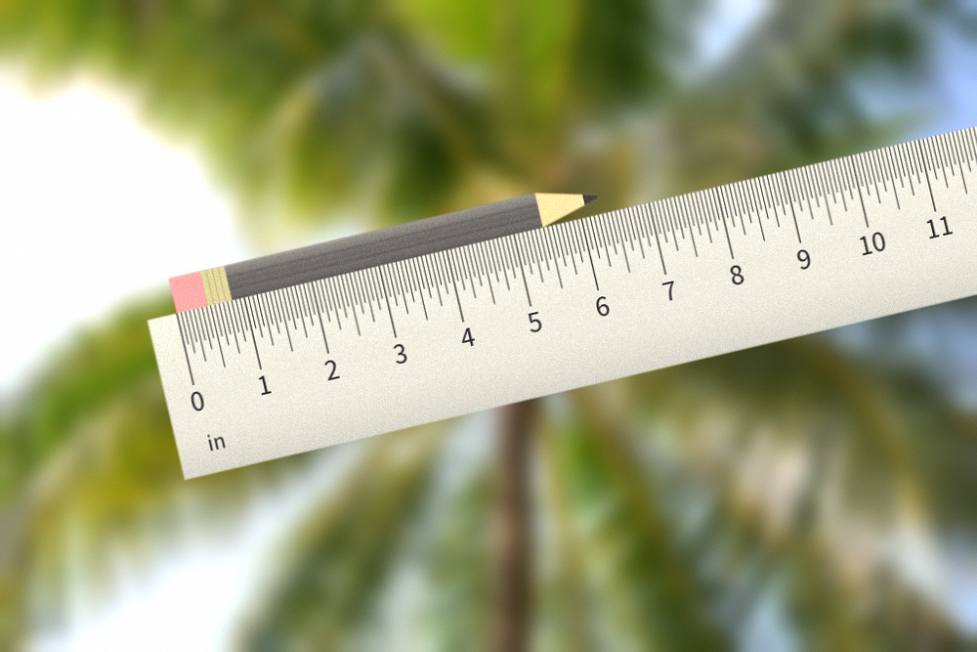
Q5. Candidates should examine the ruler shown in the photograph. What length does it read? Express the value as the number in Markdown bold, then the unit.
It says **6.3125** in
